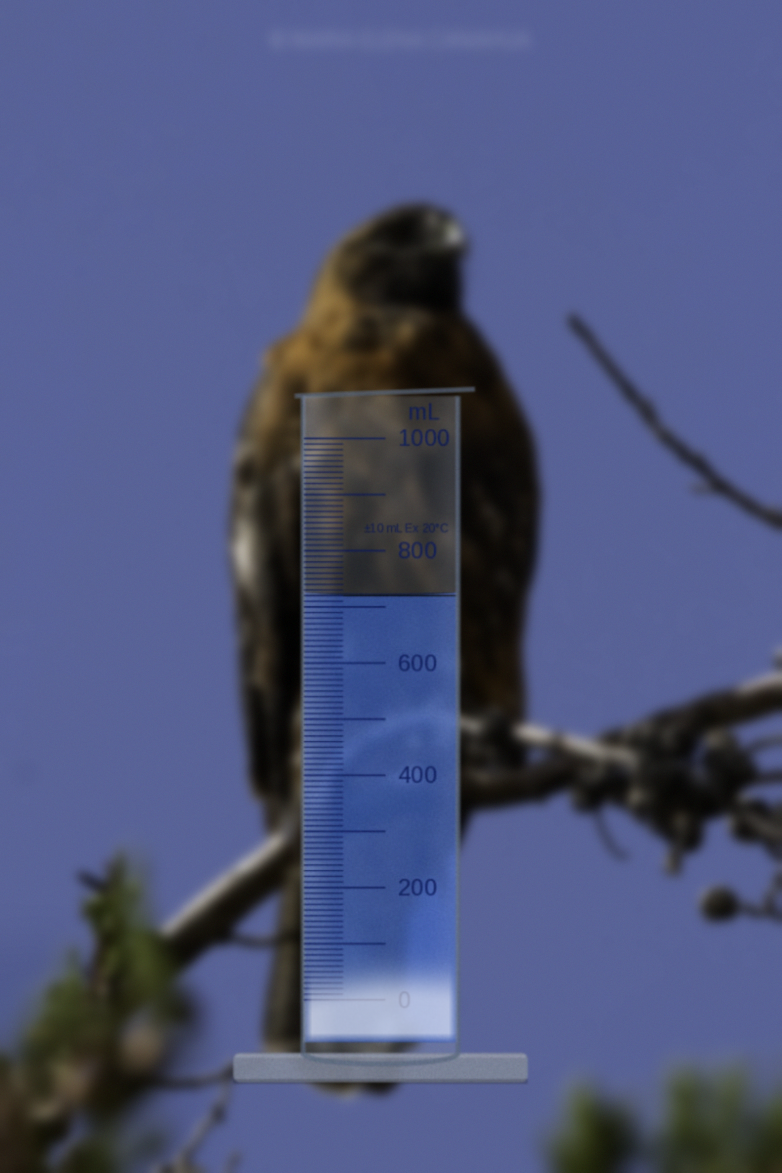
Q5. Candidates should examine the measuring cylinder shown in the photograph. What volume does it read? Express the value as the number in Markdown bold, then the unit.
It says **720** mL
